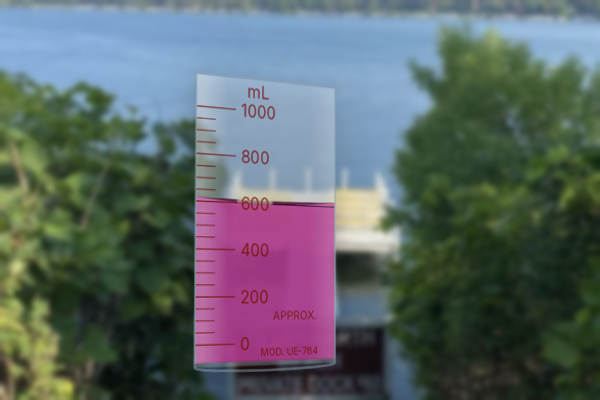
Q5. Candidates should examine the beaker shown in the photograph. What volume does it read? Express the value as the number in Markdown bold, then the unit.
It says **600** mL
